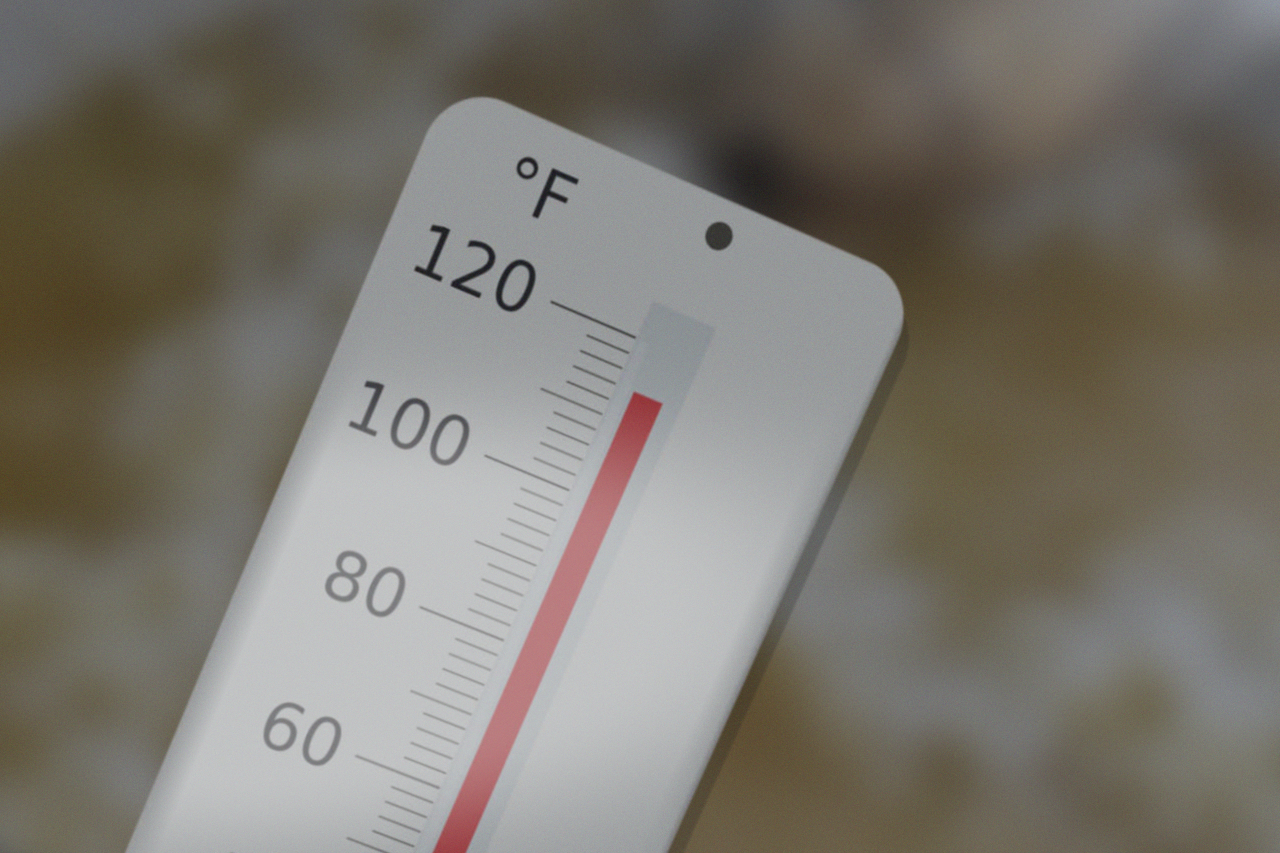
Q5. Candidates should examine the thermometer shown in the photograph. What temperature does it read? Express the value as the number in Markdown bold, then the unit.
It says **114** °F
